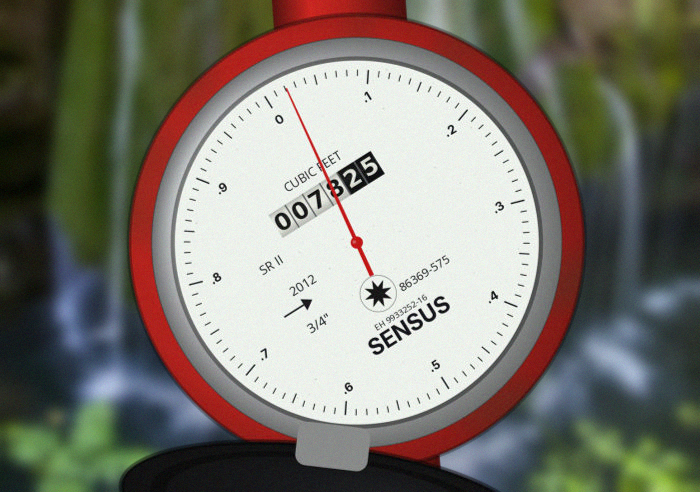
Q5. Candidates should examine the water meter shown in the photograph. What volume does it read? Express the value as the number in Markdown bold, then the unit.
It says **7825.02** ft³
